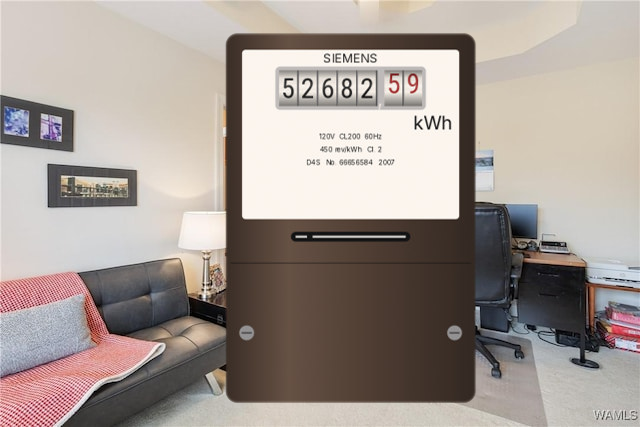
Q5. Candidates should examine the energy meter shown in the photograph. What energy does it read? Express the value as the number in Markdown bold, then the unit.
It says **52682.59** kWh
